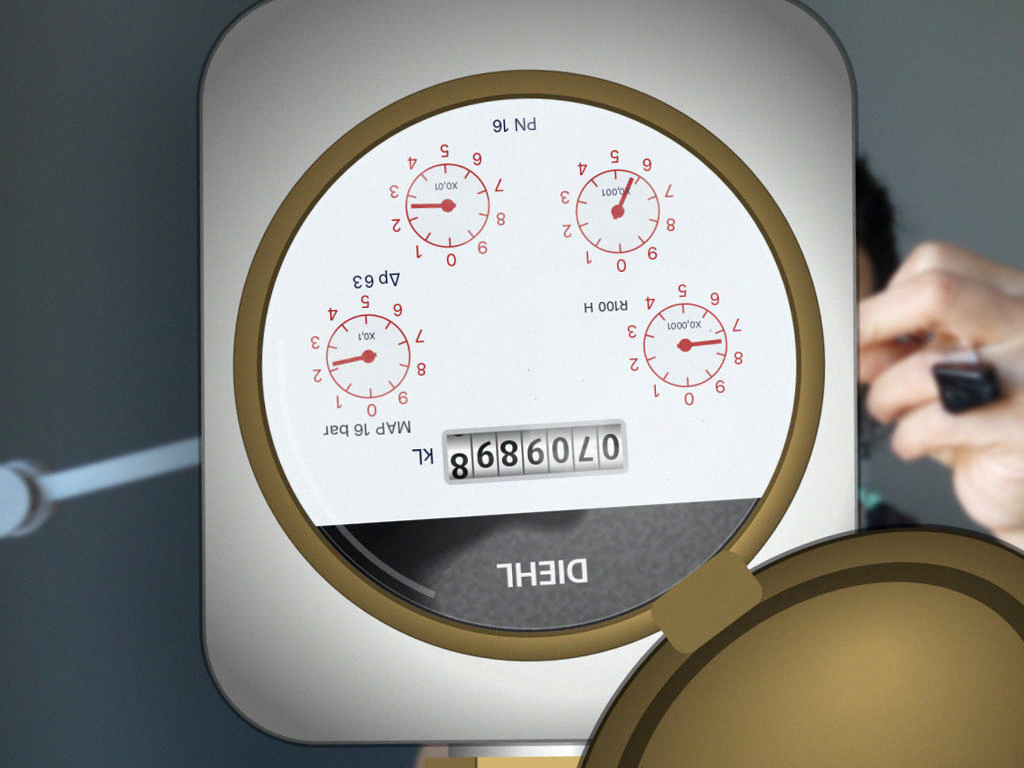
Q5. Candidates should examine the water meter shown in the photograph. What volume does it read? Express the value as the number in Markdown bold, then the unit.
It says **709898.2257** kL
